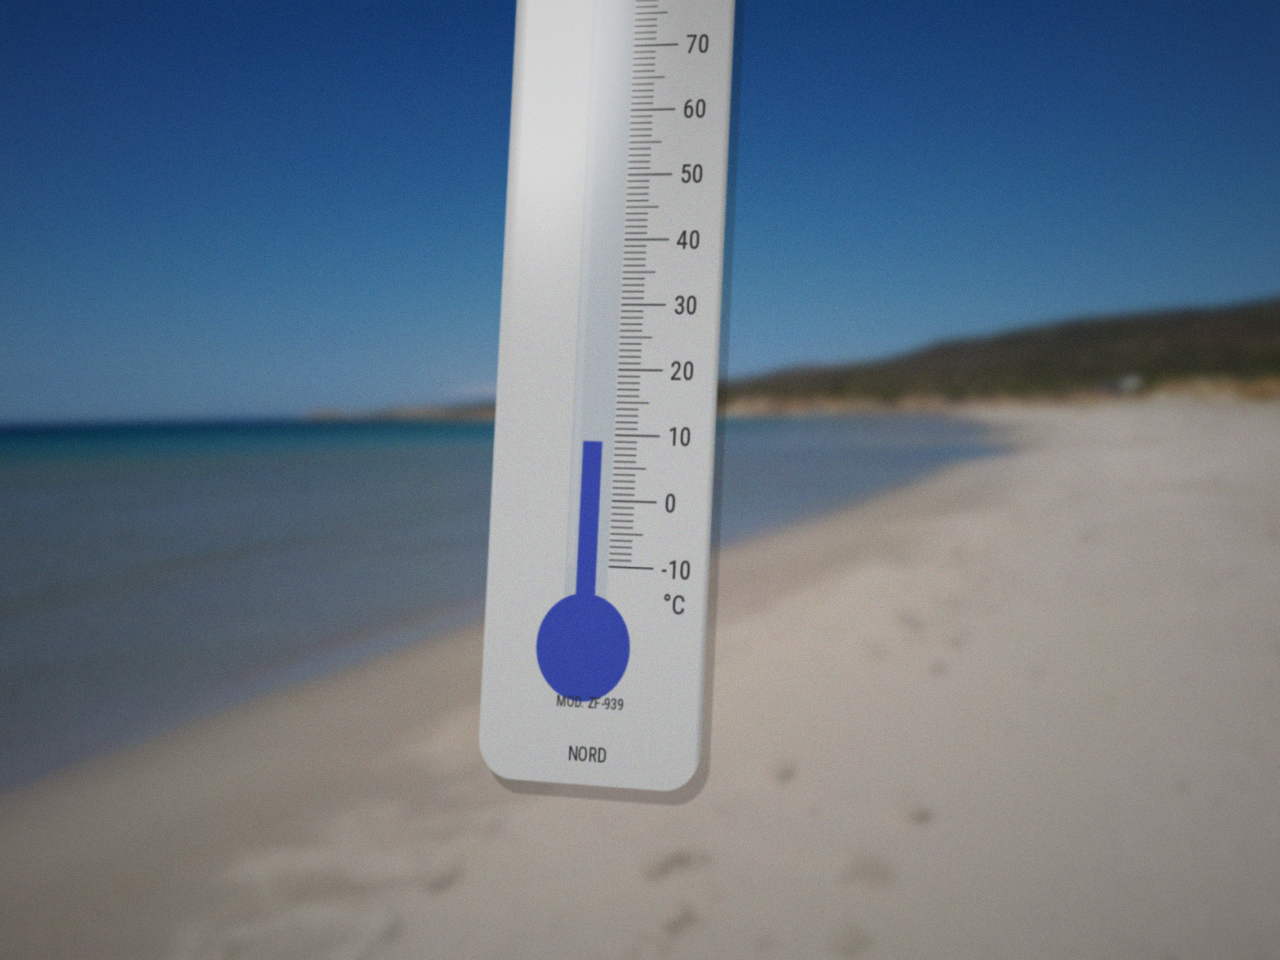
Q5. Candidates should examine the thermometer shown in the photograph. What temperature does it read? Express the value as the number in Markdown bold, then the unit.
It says **9** °C
